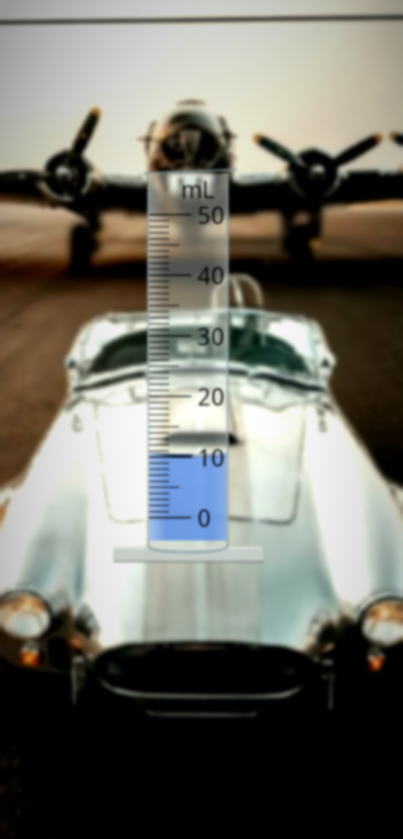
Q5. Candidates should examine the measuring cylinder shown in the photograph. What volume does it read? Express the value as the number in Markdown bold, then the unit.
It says **10** mL
